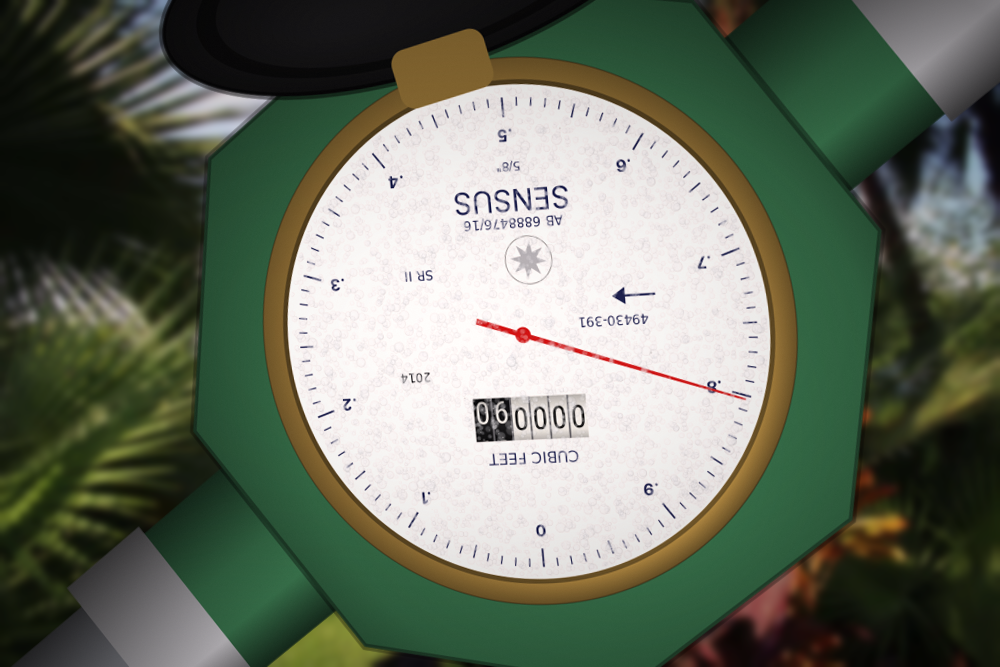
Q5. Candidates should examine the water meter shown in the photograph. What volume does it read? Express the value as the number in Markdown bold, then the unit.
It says **89.80** ft³
